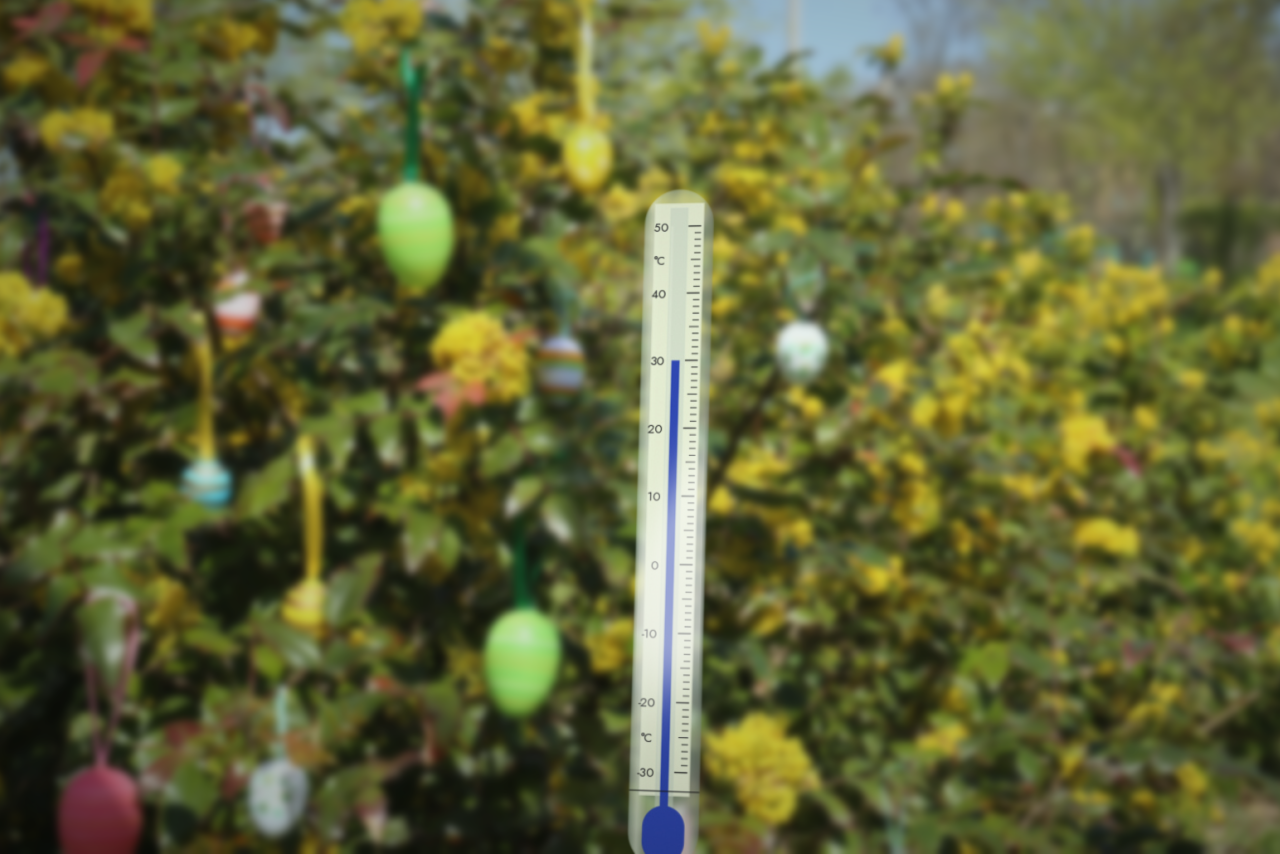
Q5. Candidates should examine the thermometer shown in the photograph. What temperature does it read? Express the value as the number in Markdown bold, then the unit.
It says **30** °C
